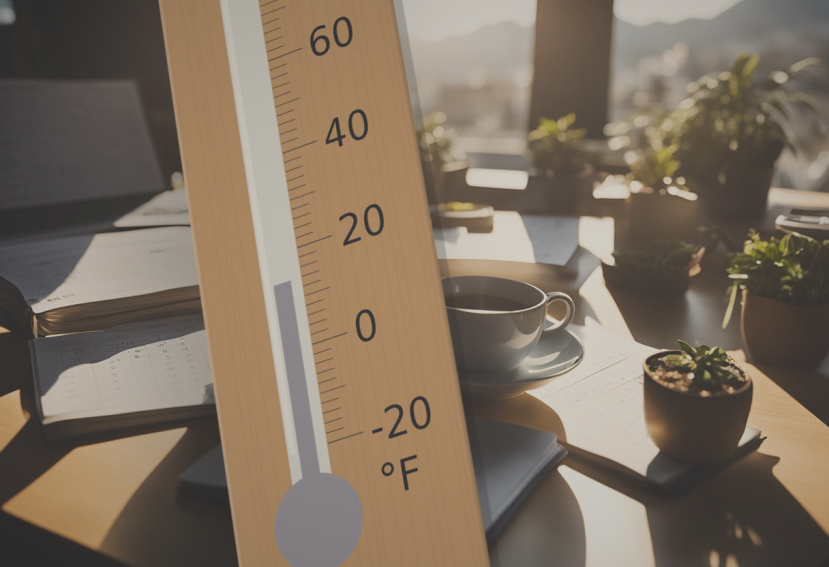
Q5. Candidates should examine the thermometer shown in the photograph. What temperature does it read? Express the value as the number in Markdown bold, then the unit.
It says **14** °F
